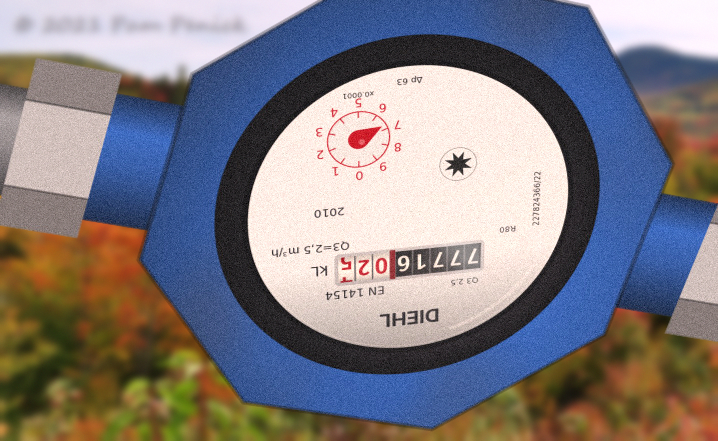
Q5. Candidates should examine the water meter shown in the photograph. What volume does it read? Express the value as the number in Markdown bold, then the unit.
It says **77716.0246** kL
